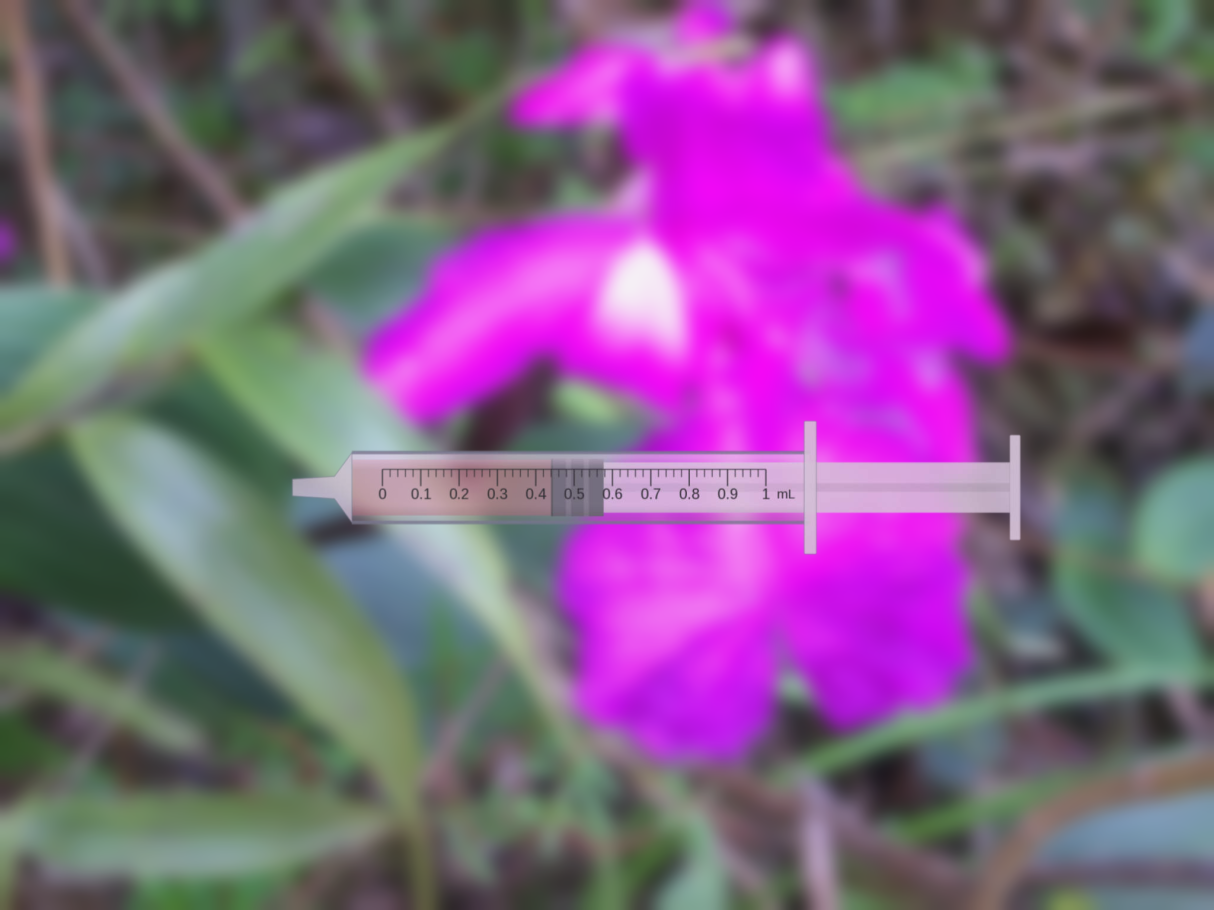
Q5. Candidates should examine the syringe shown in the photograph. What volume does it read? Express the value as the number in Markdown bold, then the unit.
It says **0.44** mL
